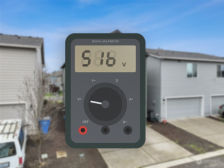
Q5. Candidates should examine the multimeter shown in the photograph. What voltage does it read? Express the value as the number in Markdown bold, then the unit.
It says **516** V
